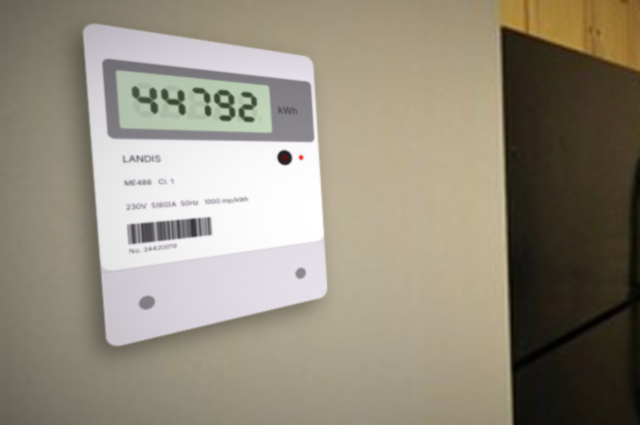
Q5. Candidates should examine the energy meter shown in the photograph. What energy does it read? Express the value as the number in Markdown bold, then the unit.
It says **44792** kWh
